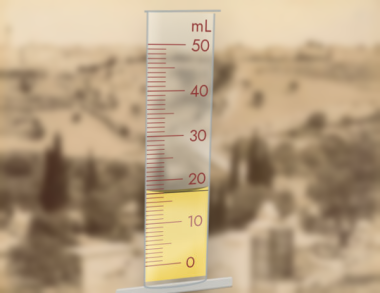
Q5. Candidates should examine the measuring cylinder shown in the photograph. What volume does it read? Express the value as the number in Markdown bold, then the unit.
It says **17** mL
